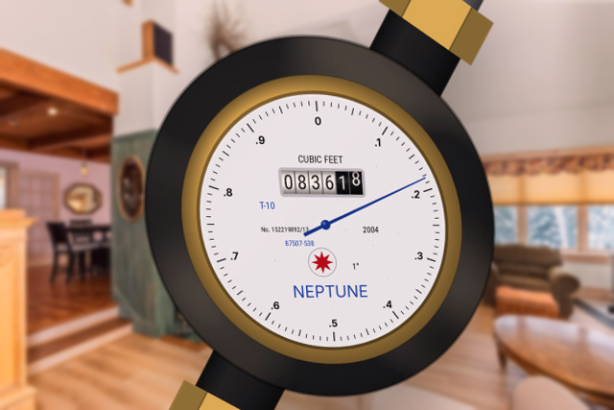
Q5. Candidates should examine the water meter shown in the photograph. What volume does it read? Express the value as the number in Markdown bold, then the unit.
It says **83618.18** ft³
